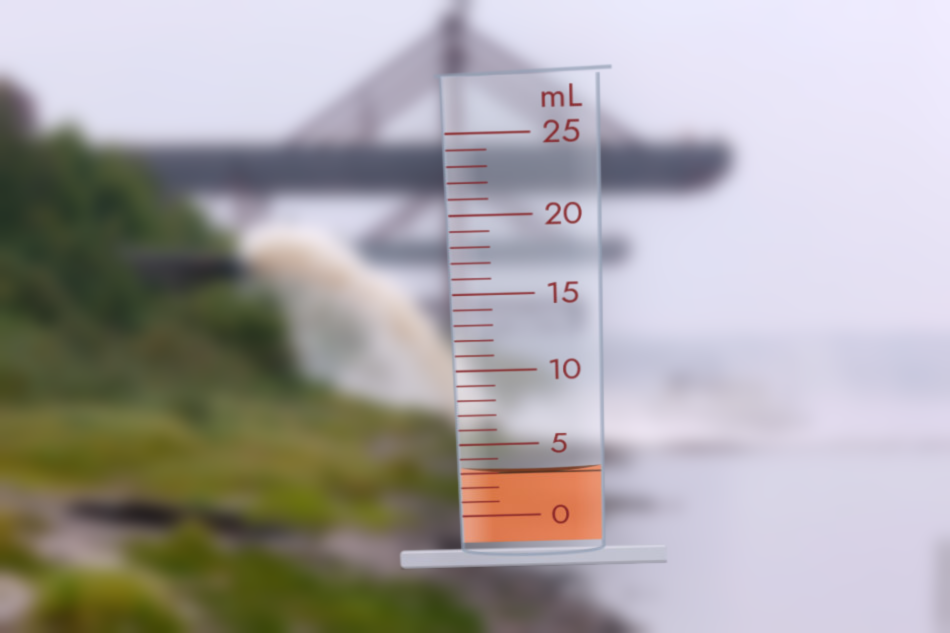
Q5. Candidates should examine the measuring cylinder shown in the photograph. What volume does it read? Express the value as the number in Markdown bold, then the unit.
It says **3** mL
